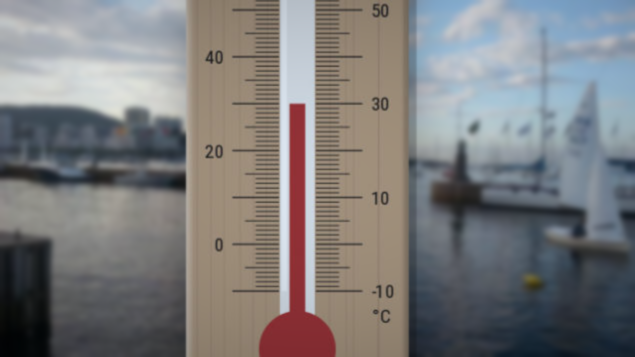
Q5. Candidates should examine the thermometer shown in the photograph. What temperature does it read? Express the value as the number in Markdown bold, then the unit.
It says **30** °C
